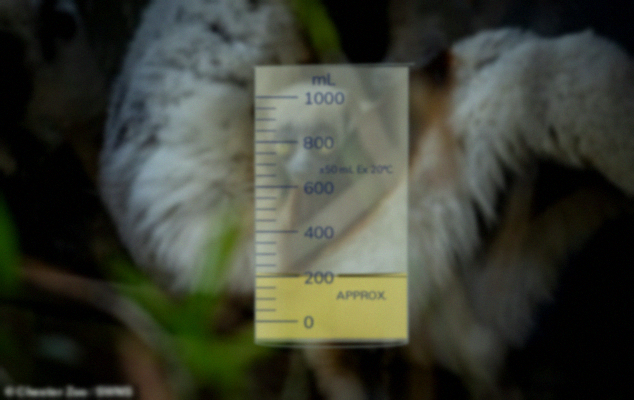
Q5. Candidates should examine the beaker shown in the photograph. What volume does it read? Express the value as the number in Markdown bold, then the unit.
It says **200** mL
